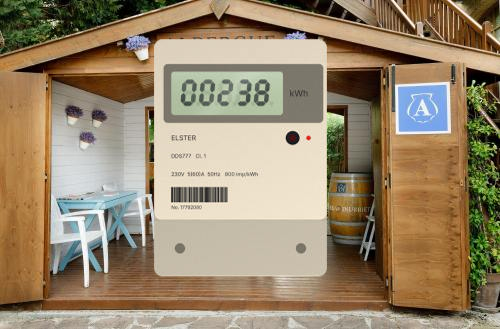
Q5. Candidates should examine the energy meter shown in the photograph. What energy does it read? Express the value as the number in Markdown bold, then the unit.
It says **238** kWh
